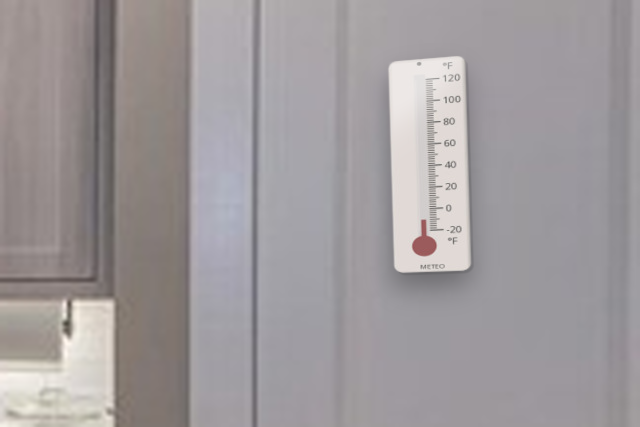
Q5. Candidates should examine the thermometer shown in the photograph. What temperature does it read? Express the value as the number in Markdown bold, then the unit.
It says **-10** °F
